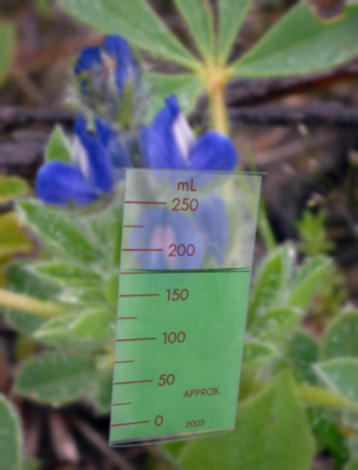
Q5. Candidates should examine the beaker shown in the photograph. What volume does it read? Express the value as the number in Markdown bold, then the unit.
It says **175** mL
